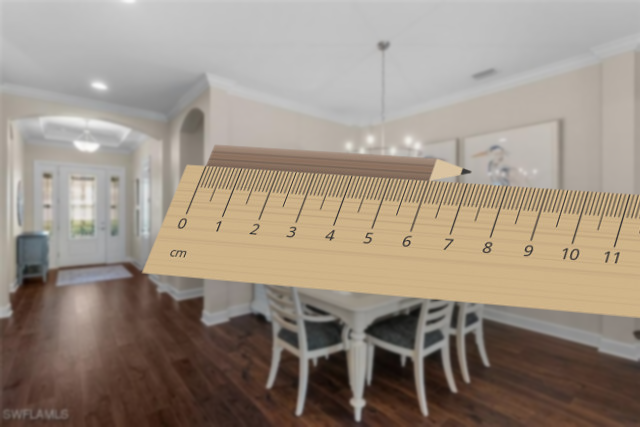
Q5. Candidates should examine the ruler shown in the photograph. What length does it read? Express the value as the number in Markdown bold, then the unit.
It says **7** cm
